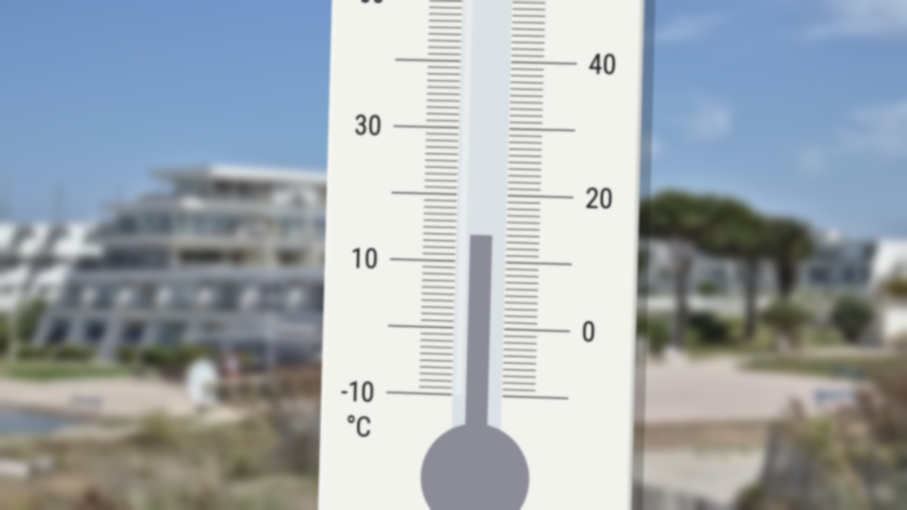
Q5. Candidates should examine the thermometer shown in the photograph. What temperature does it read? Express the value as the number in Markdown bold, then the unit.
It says **14** °C
